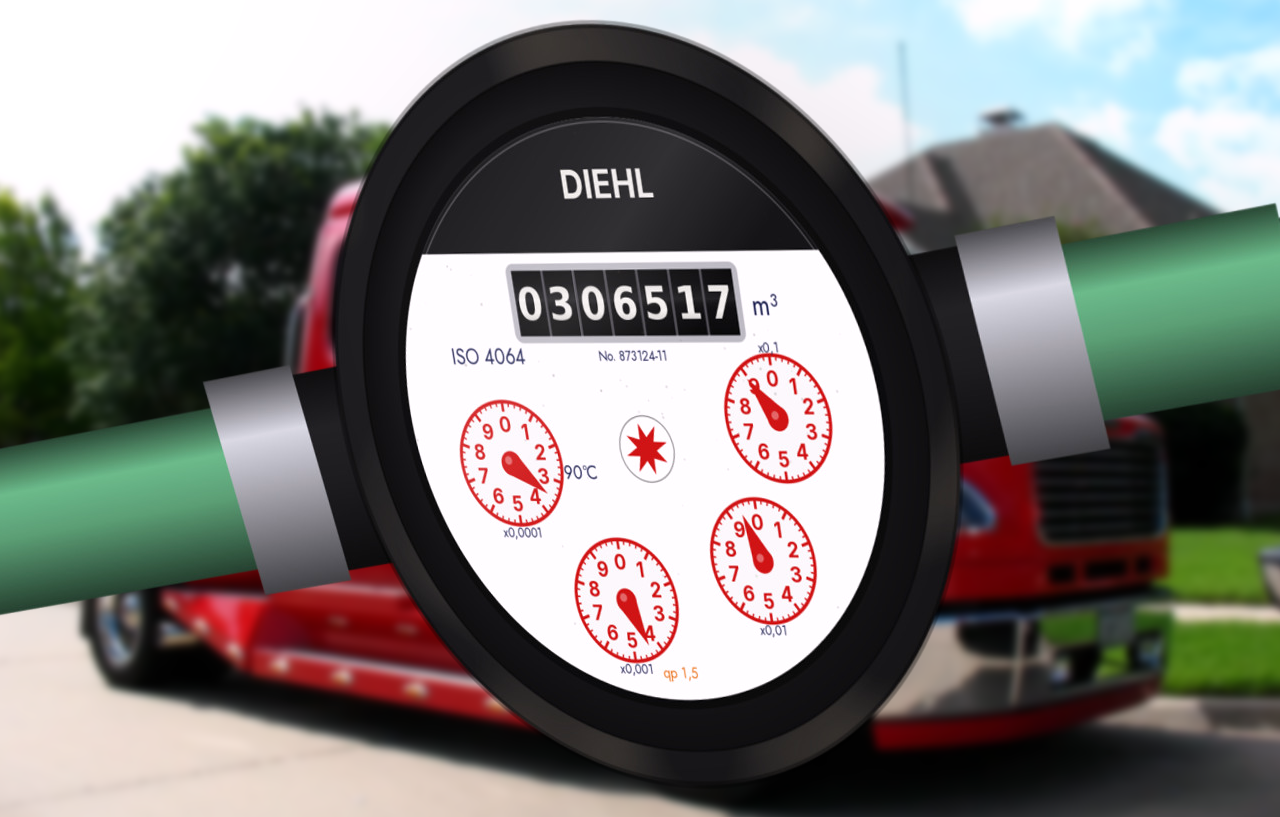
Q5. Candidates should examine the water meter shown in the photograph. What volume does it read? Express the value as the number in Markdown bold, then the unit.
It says **306517.8943** m³
